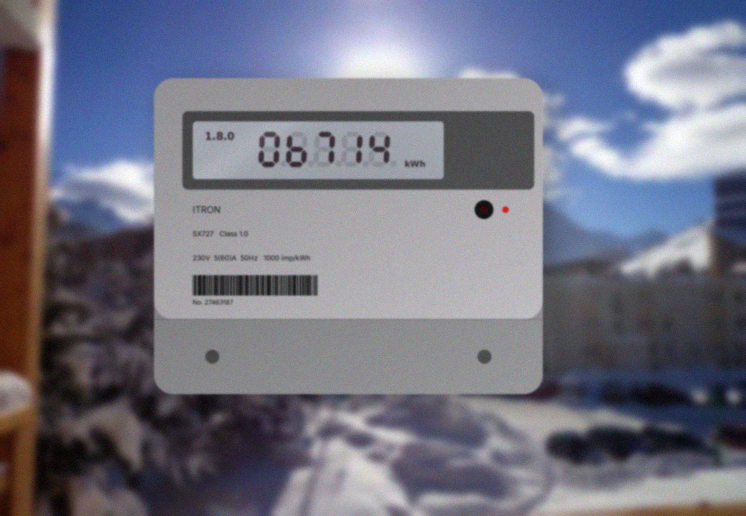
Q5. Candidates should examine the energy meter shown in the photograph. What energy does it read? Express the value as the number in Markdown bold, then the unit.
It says **6714** kWh
